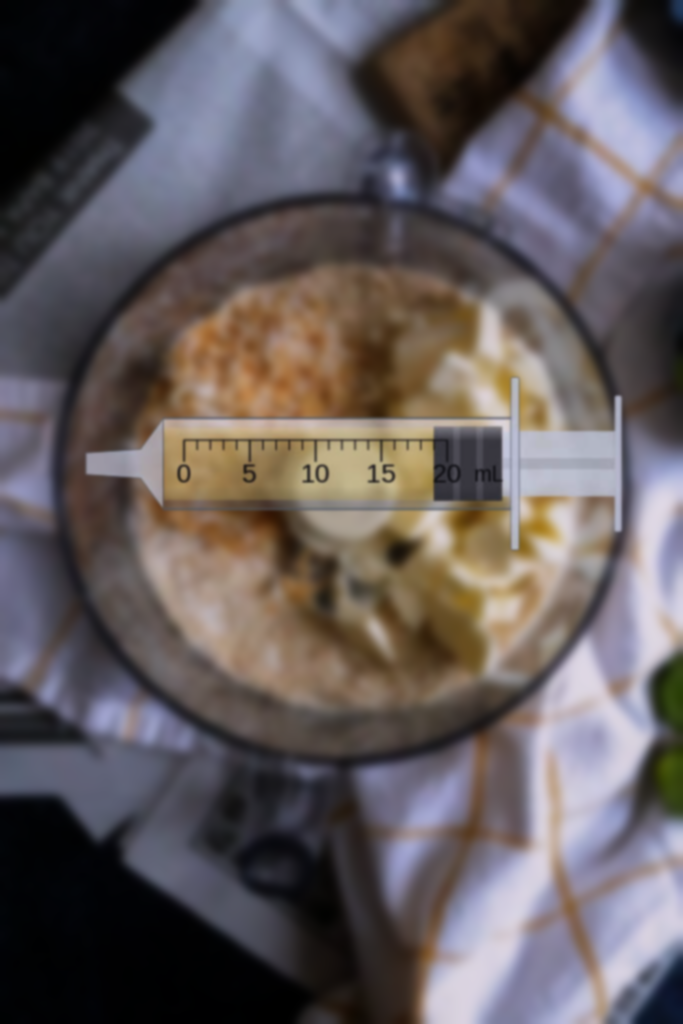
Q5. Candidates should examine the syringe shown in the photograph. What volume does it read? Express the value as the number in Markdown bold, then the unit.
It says **19** mL
